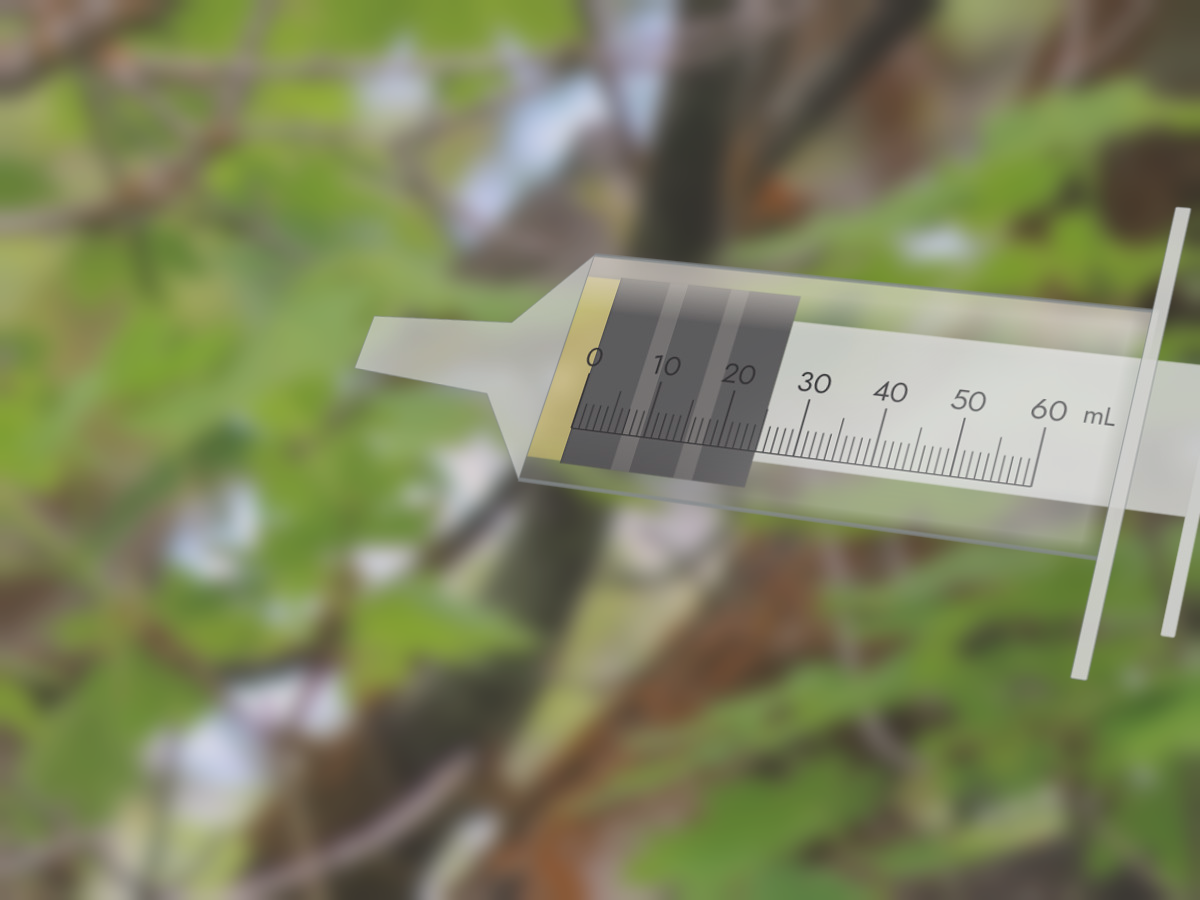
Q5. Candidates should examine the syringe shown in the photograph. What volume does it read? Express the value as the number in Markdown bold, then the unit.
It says **0** mL
